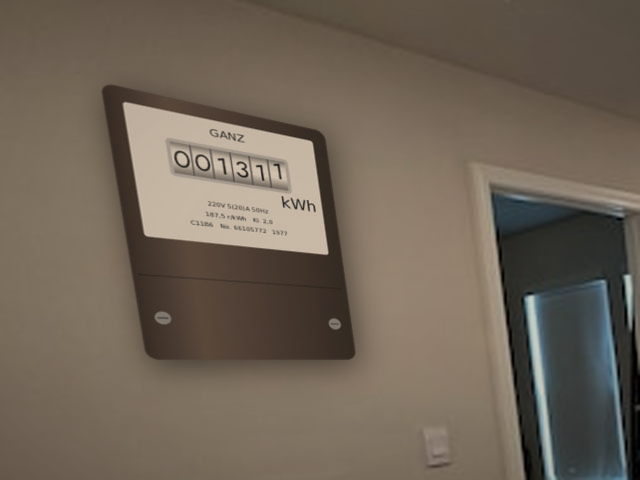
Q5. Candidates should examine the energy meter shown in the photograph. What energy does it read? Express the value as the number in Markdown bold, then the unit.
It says **1311** kWh
